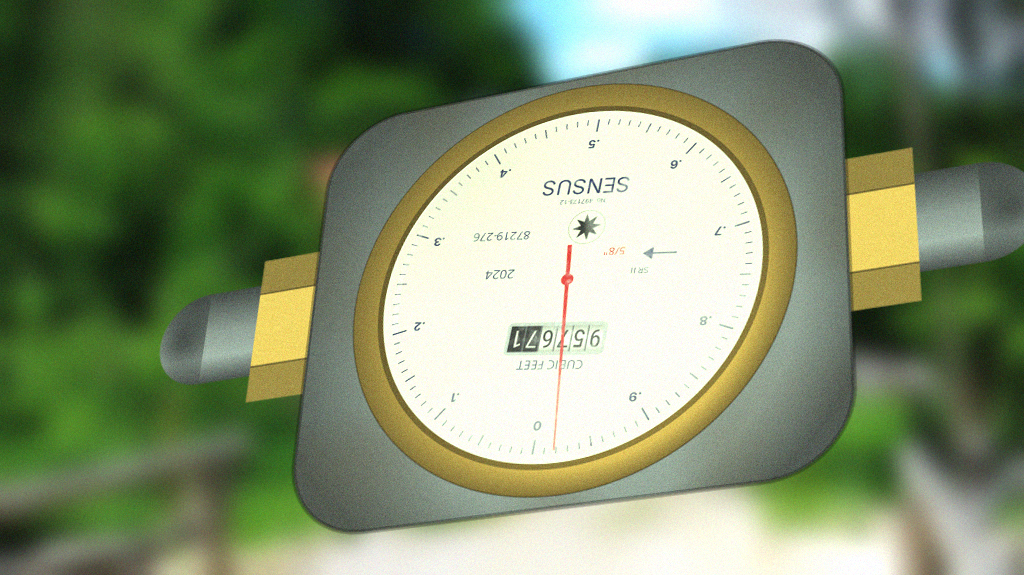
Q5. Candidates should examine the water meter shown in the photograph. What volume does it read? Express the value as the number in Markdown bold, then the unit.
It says **957670.98** ft³
